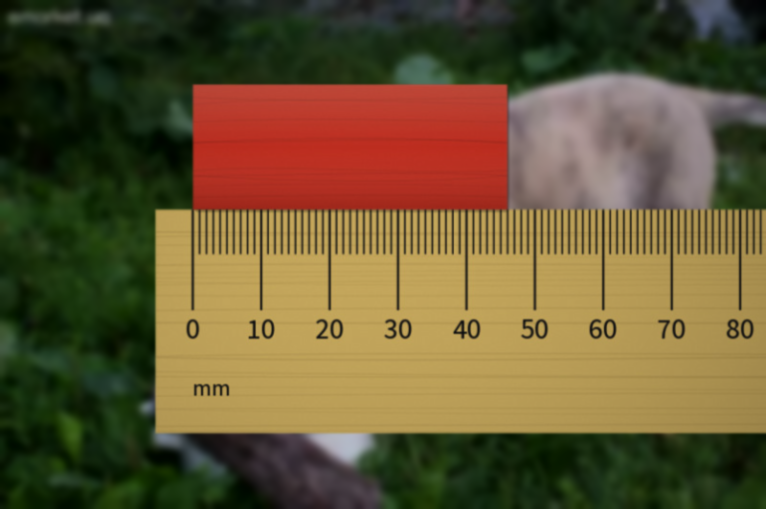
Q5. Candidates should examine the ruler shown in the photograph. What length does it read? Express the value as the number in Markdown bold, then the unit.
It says **46** mm
